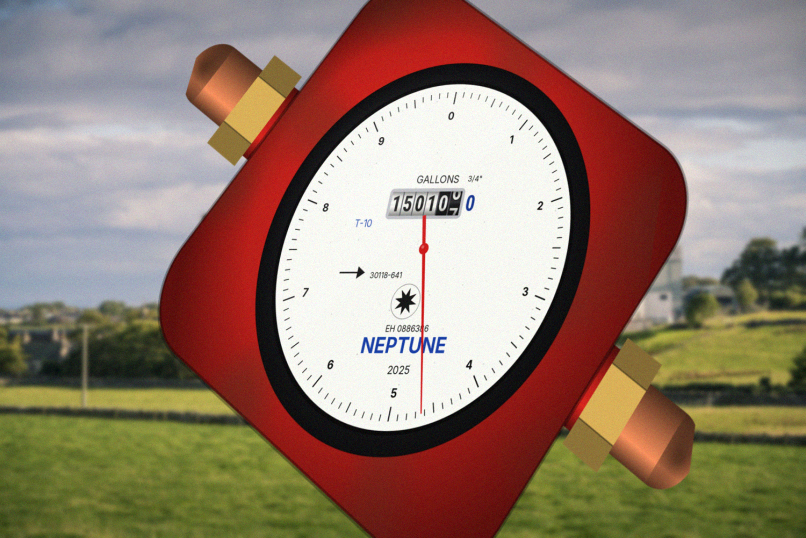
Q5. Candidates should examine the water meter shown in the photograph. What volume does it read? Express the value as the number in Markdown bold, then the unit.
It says **1501064.6** gal
